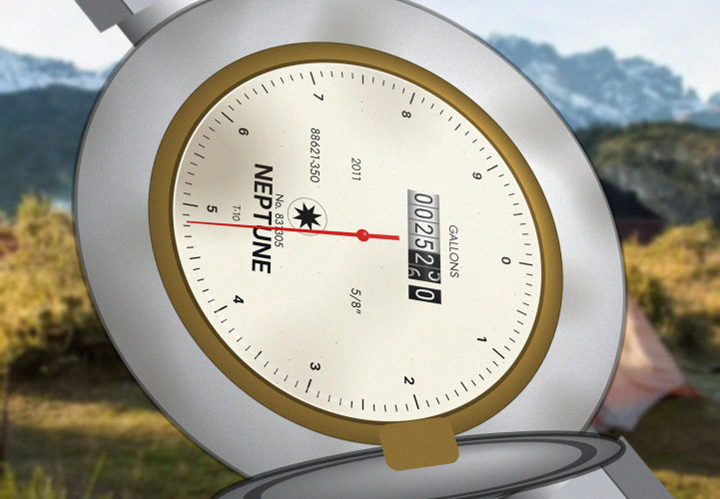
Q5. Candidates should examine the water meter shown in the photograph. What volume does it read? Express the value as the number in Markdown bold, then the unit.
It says **25254.8** gal
